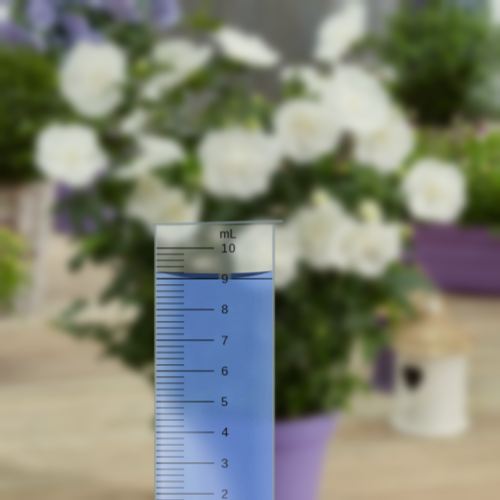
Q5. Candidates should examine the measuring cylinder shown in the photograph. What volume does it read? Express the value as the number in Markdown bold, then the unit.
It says **9** mL
